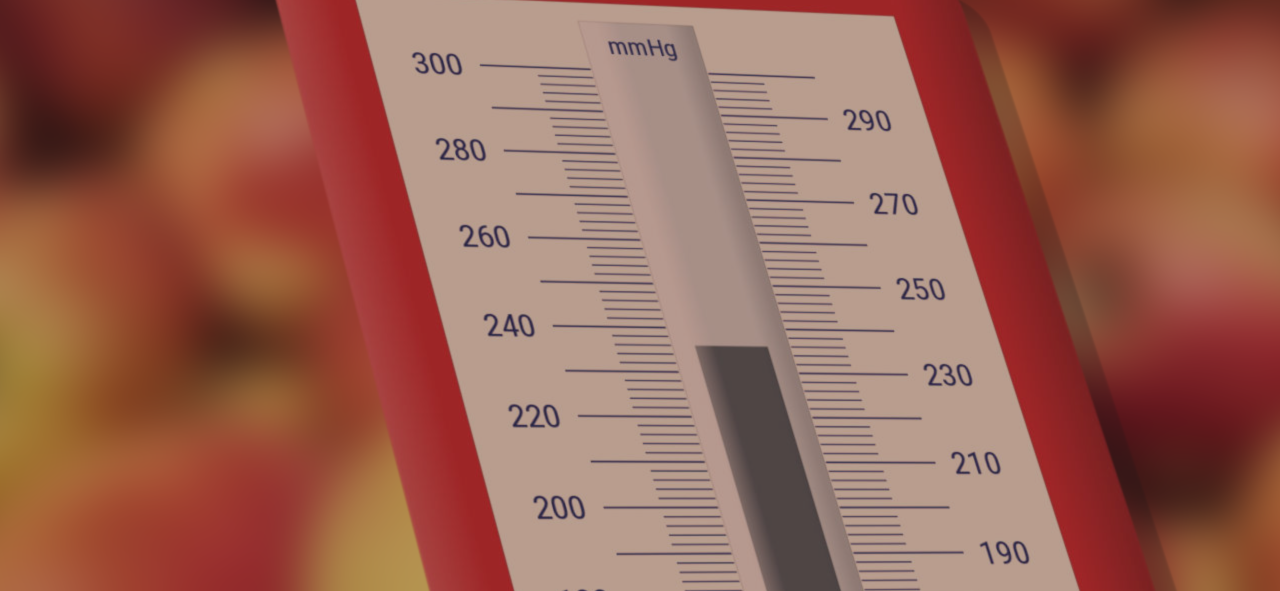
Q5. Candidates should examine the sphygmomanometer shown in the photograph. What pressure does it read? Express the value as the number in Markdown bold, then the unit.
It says **236** mmHg
